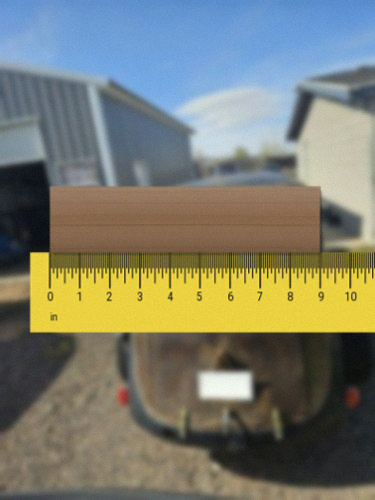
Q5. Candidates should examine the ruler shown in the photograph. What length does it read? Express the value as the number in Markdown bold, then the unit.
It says **9** in
